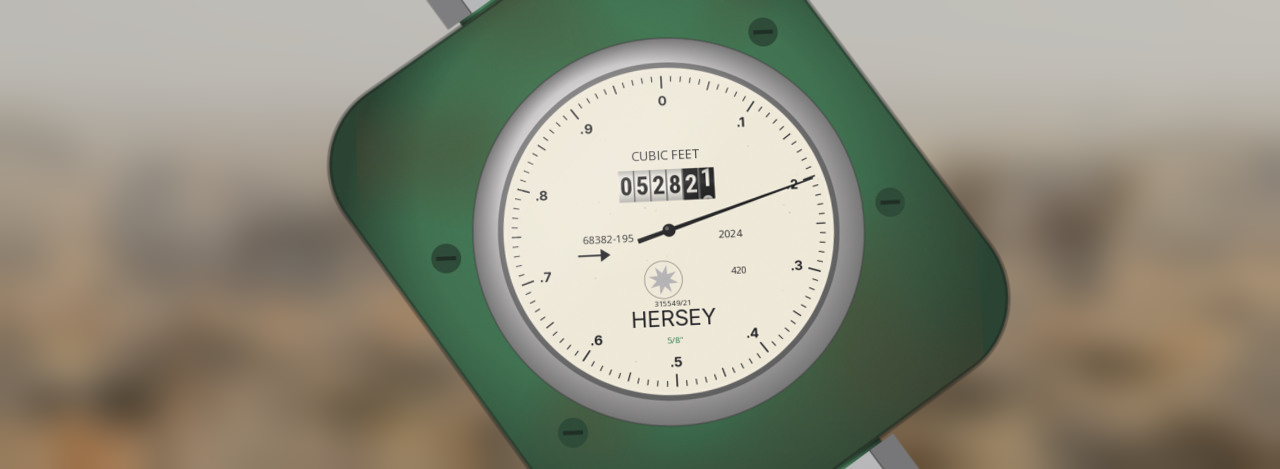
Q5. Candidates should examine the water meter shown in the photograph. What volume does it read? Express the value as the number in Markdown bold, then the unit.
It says **52821.20** ft³
